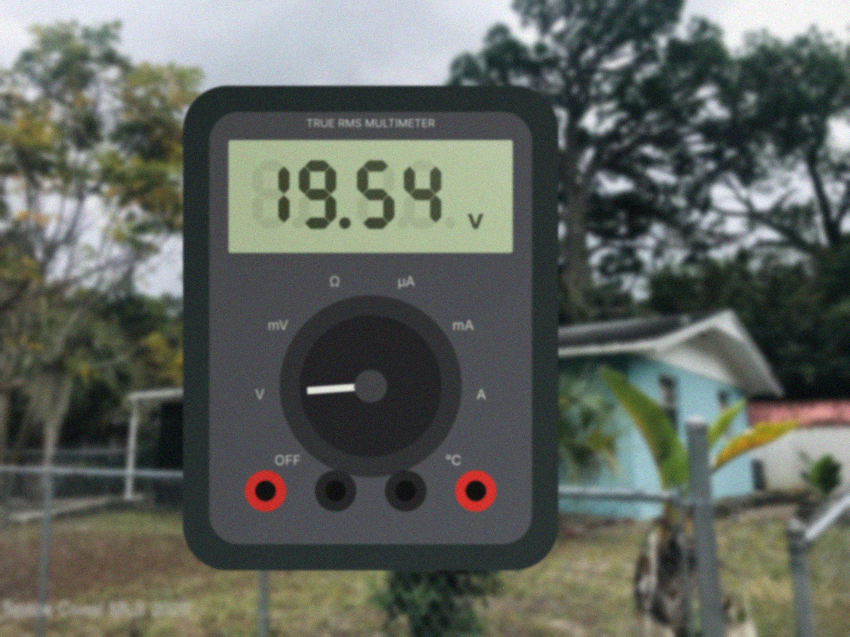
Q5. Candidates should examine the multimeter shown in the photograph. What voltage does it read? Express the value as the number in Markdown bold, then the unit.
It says **19.54** V
